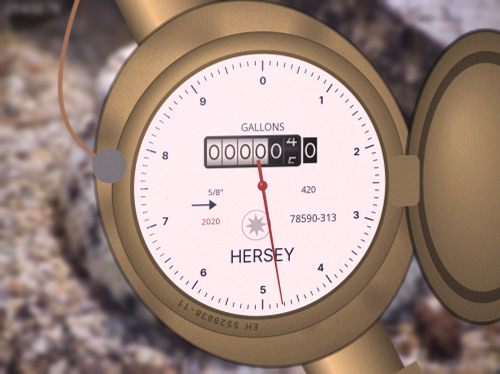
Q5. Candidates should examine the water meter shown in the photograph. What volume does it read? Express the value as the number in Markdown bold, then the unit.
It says **44.7** gal
